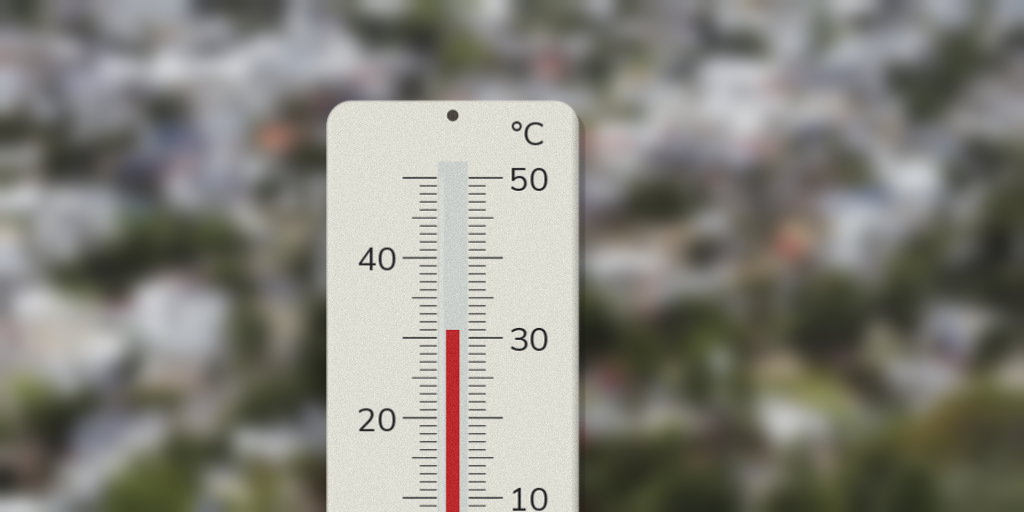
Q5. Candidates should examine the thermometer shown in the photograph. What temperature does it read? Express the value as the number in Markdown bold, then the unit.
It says **31** °C
